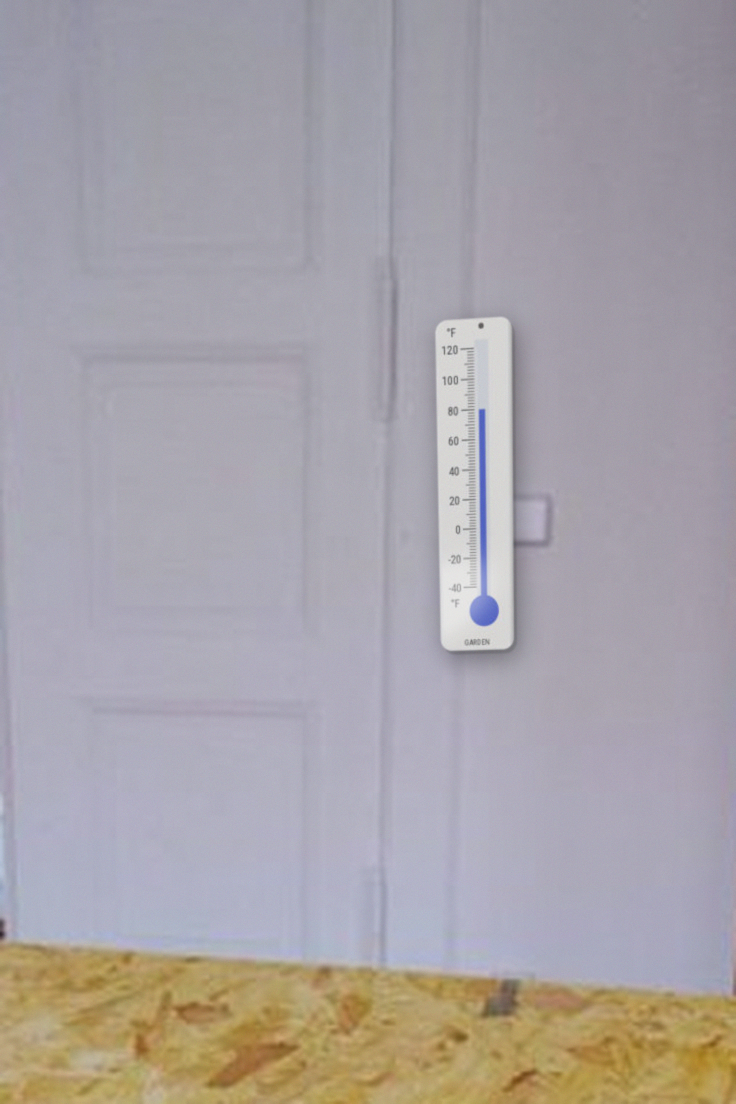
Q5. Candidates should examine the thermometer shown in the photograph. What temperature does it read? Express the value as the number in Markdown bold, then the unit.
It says **80** °F
